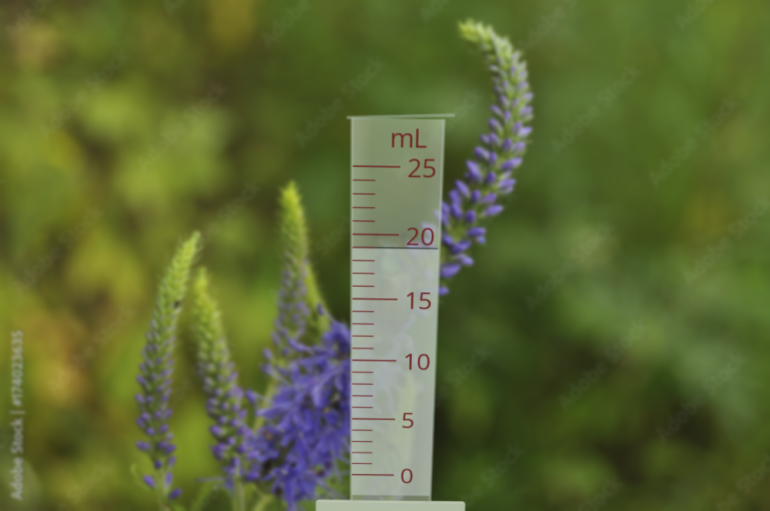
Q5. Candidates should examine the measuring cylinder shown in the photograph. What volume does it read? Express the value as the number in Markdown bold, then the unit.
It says **19** mL
